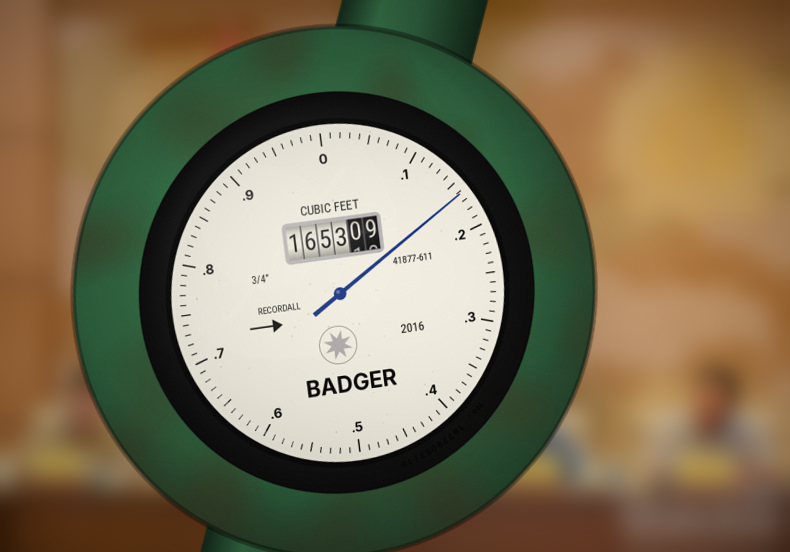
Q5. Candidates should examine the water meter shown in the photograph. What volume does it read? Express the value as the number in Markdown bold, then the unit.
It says **165309.16** ft³
